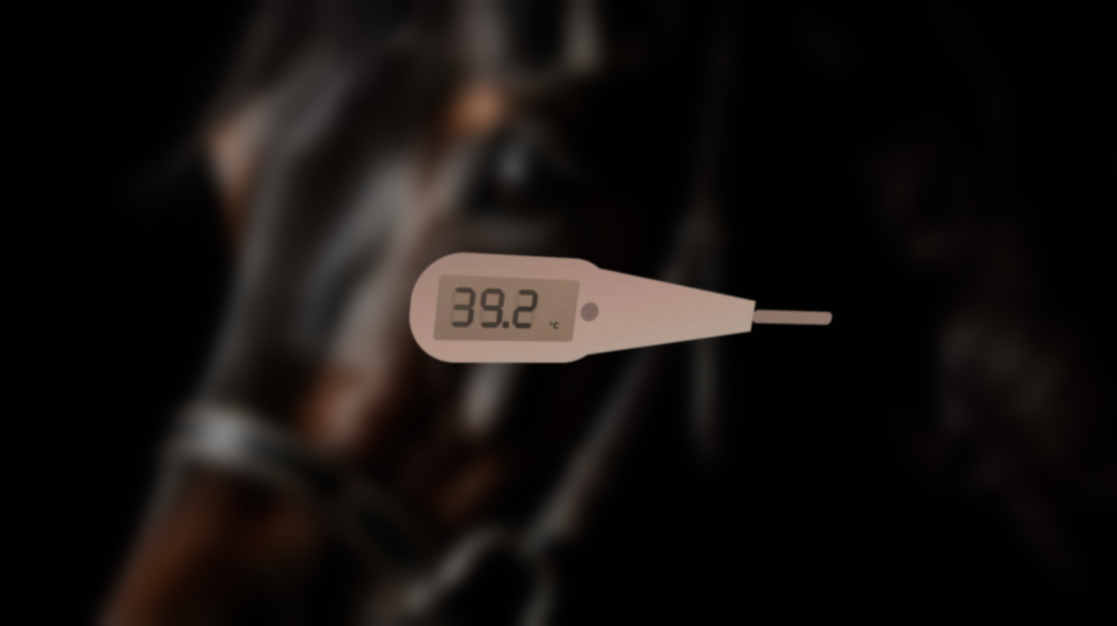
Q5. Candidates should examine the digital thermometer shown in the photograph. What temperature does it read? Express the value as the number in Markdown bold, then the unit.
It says **39.2** °C
